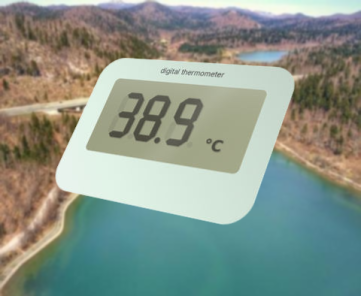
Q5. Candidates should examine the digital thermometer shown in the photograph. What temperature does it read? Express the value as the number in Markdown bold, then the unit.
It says **38.9** °C
